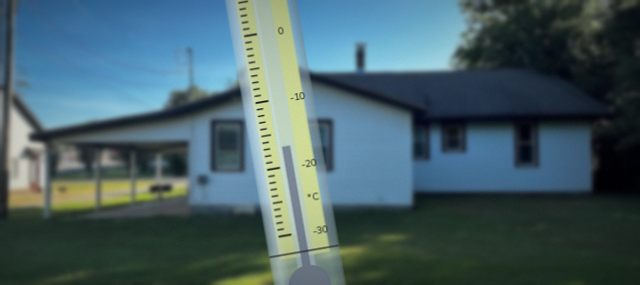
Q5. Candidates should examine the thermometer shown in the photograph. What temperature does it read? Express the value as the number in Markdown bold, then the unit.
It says **-17** °C
